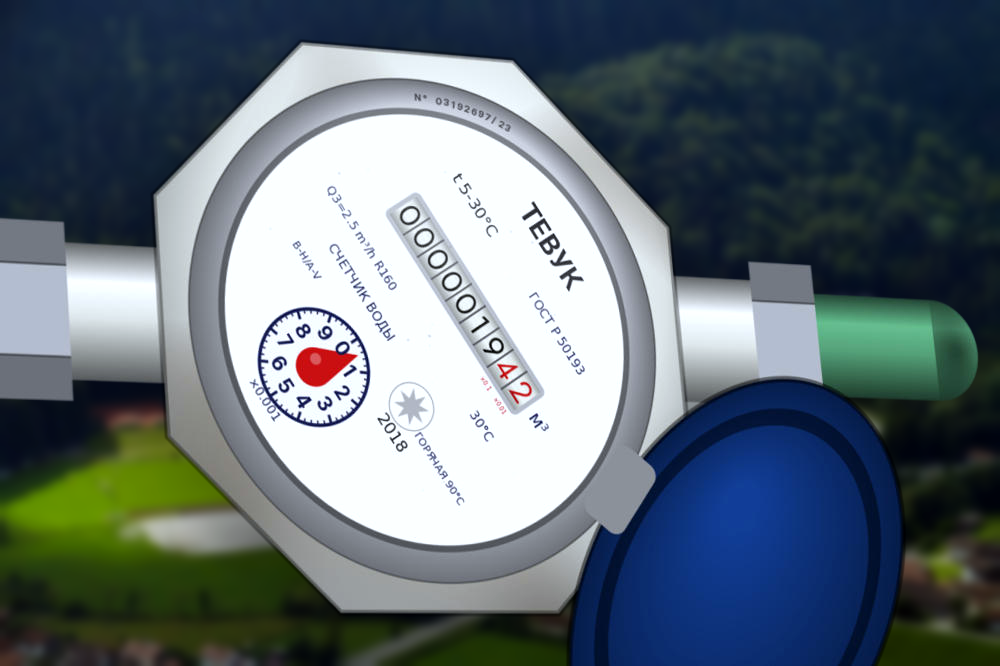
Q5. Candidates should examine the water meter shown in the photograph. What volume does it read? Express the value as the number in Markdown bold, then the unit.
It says **19.420** m³
